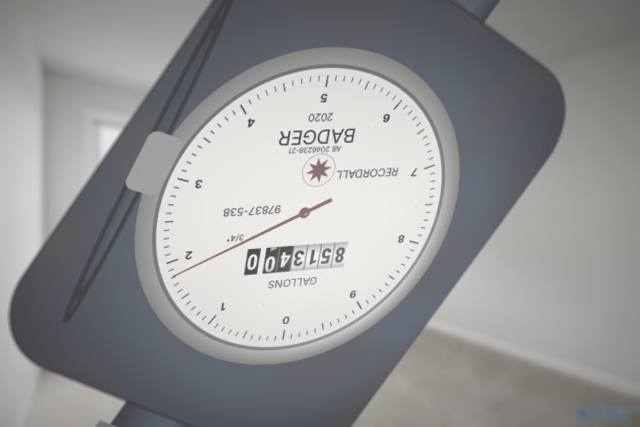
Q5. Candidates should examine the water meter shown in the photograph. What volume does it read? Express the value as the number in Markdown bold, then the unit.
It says **8513401.8** gal
